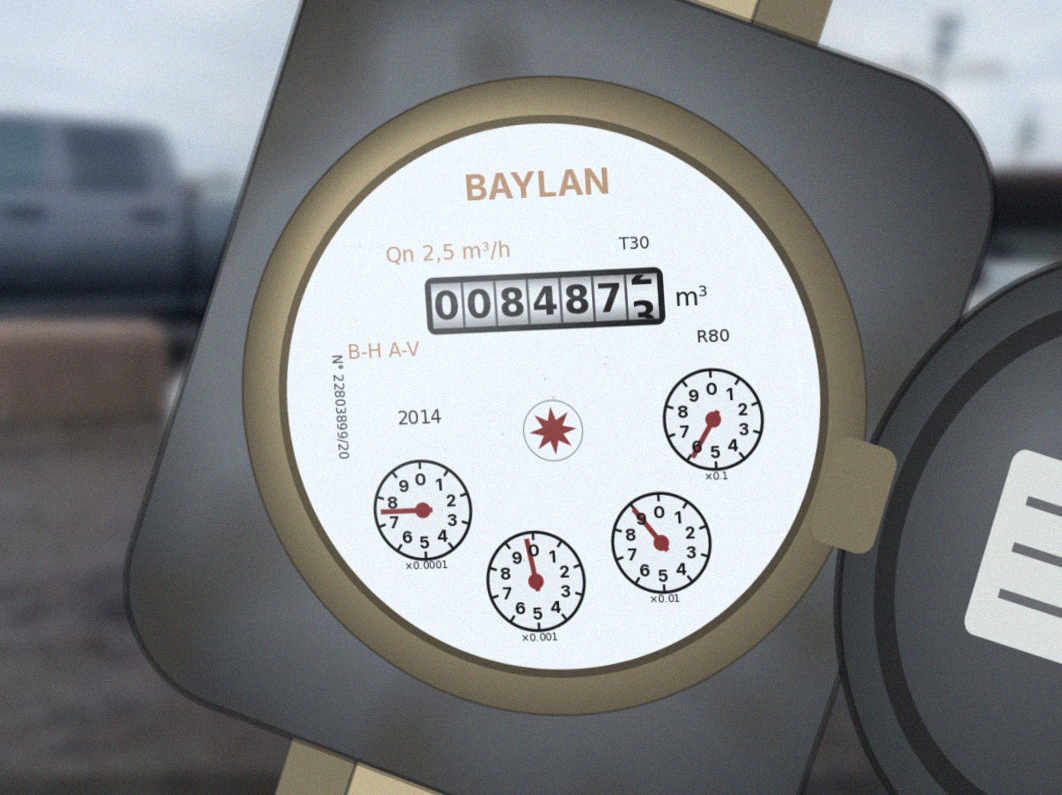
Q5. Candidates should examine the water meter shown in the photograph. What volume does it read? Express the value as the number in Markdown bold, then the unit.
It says **84872.5897** m³
